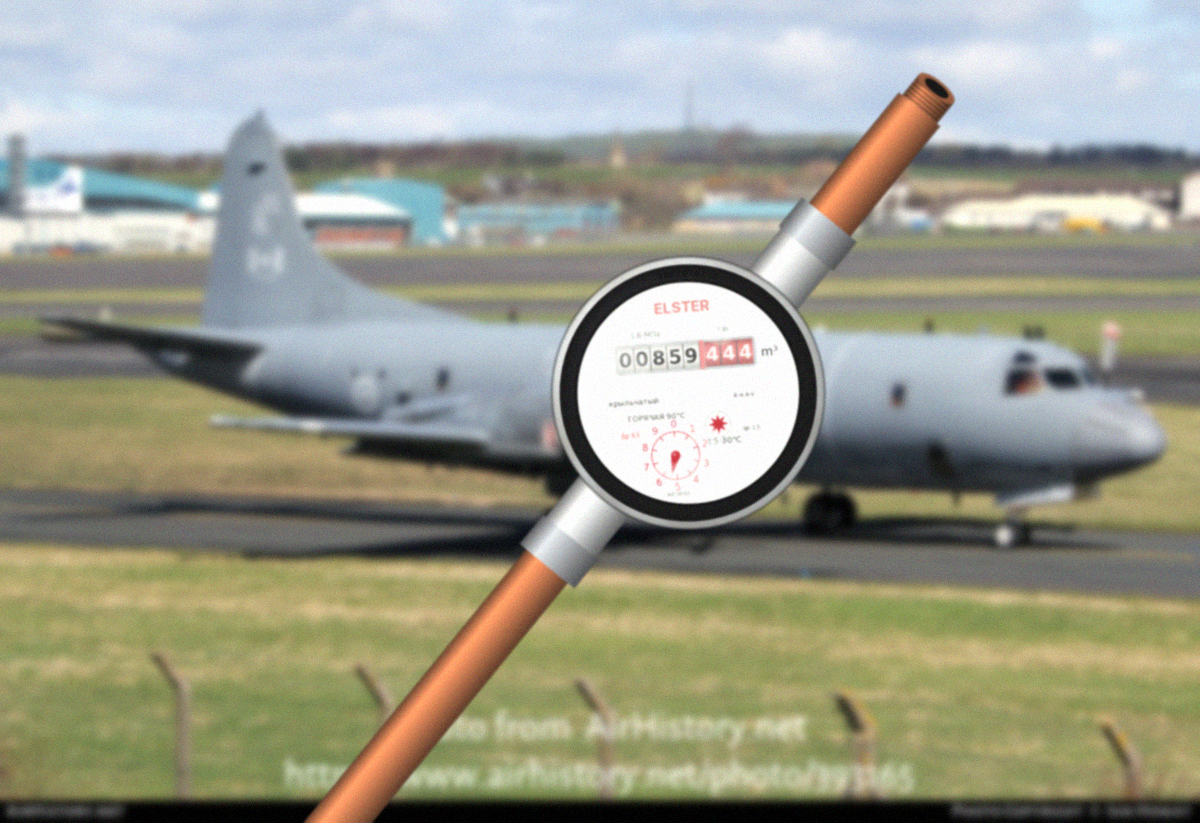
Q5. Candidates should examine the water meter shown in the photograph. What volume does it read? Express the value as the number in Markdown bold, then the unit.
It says **859.4445** m³
